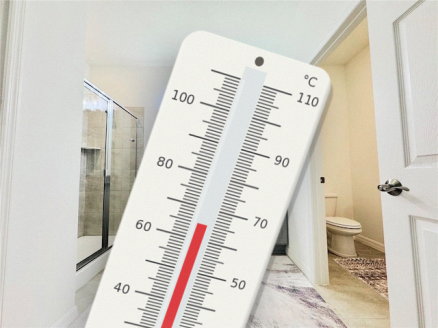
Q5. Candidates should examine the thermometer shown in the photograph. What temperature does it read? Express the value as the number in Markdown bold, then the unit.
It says **65** °C
